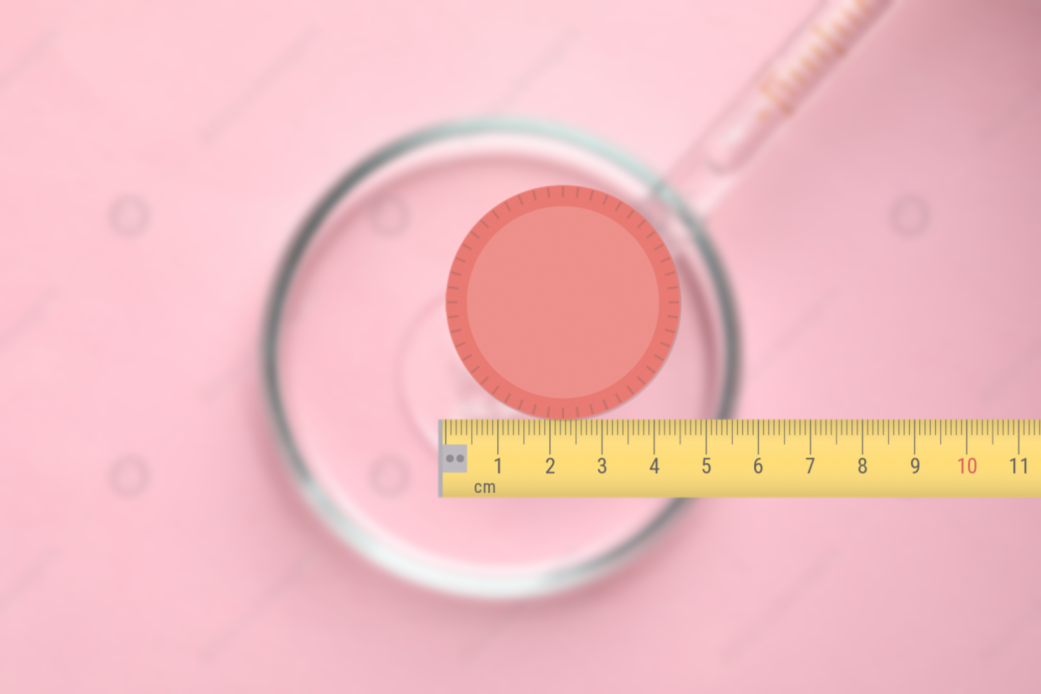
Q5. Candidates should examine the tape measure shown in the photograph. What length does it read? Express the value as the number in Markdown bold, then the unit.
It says **4.5** cm
